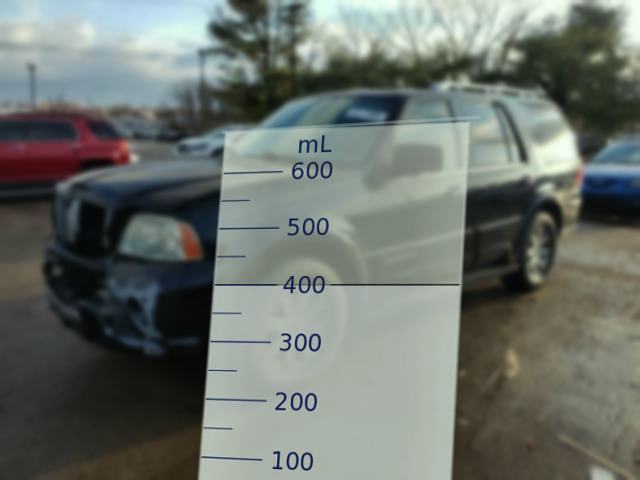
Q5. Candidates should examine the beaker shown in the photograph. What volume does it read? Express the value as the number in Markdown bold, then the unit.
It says **400** mL
